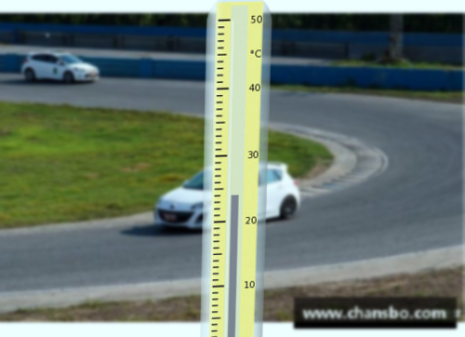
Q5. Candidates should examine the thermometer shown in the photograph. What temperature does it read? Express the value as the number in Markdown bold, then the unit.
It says **24** °C
